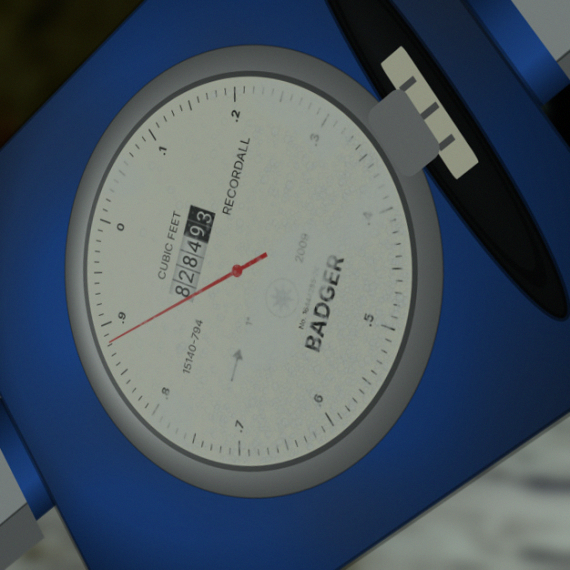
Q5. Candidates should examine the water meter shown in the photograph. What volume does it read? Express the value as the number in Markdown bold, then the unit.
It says **828492.88** ft³
